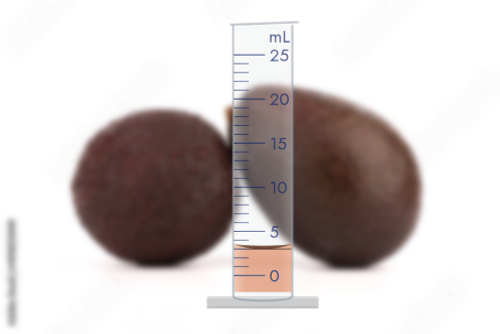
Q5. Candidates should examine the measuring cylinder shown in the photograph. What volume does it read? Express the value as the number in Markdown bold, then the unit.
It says **3** mL
